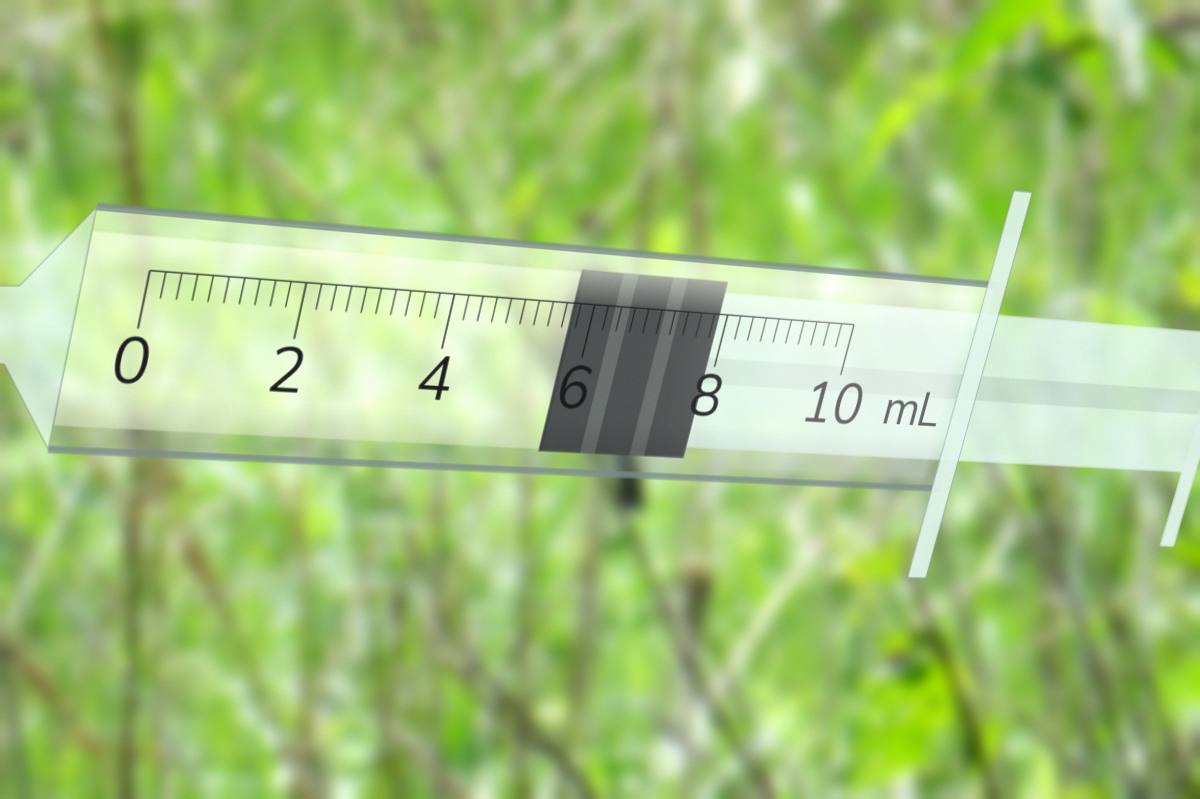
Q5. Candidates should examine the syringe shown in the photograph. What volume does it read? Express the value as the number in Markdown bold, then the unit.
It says **5.7** mL
